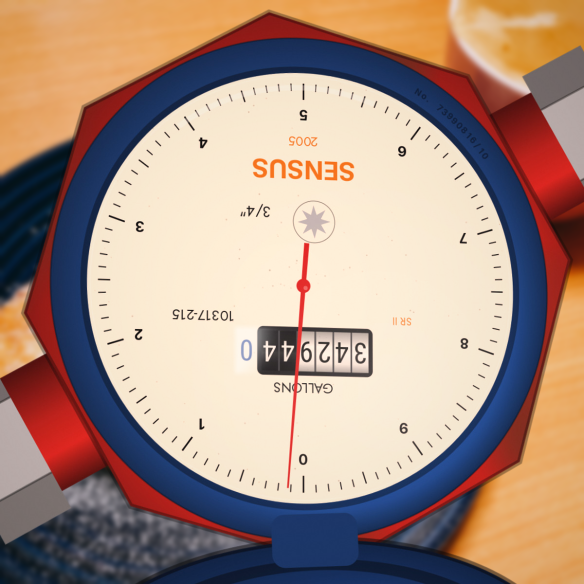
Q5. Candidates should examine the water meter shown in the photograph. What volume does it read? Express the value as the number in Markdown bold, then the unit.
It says **3429440.1** gal
